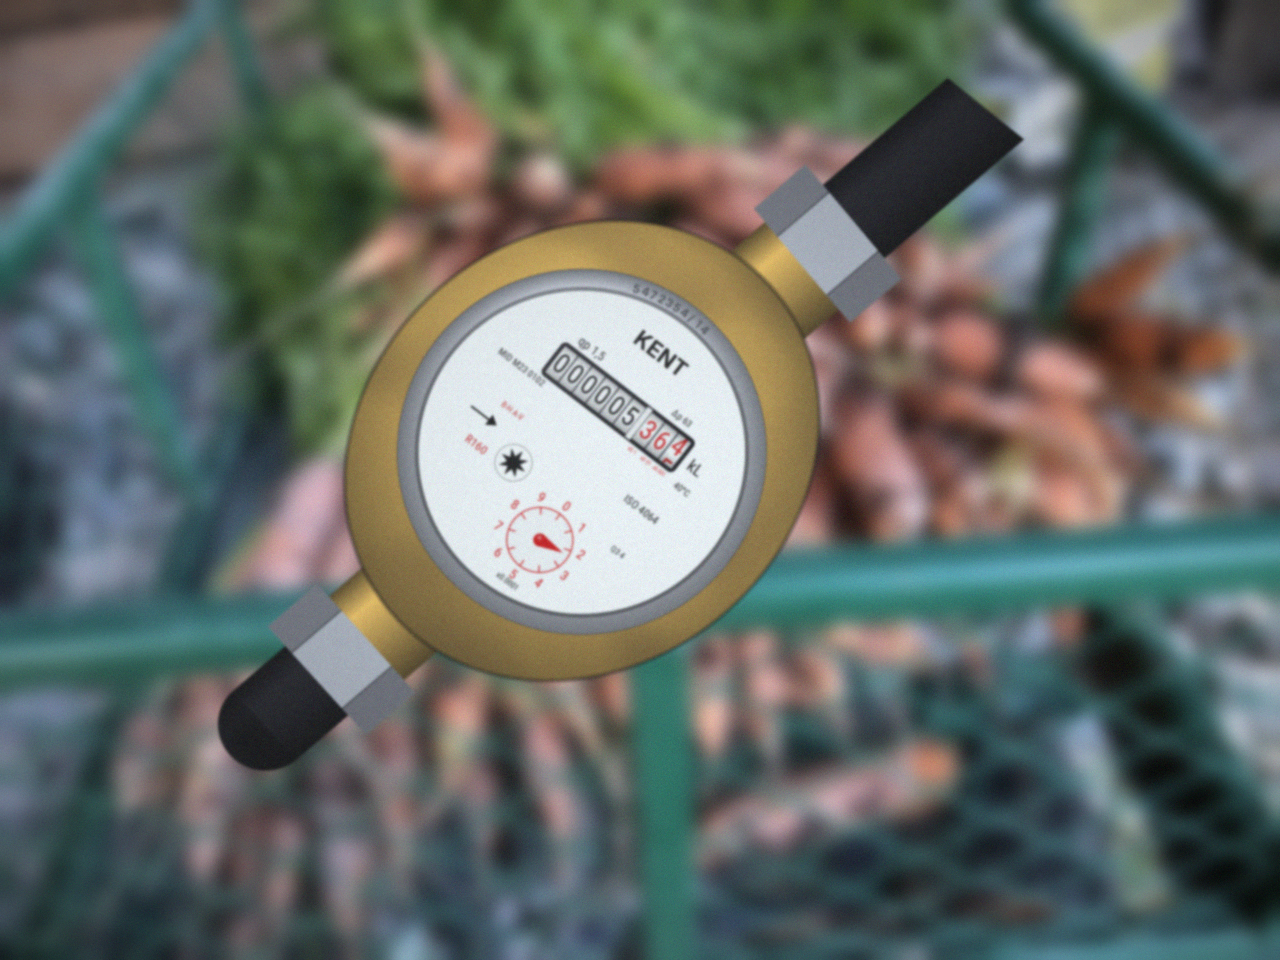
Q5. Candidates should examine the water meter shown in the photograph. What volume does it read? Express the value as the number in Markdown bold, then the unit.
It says **5.3642** kL
